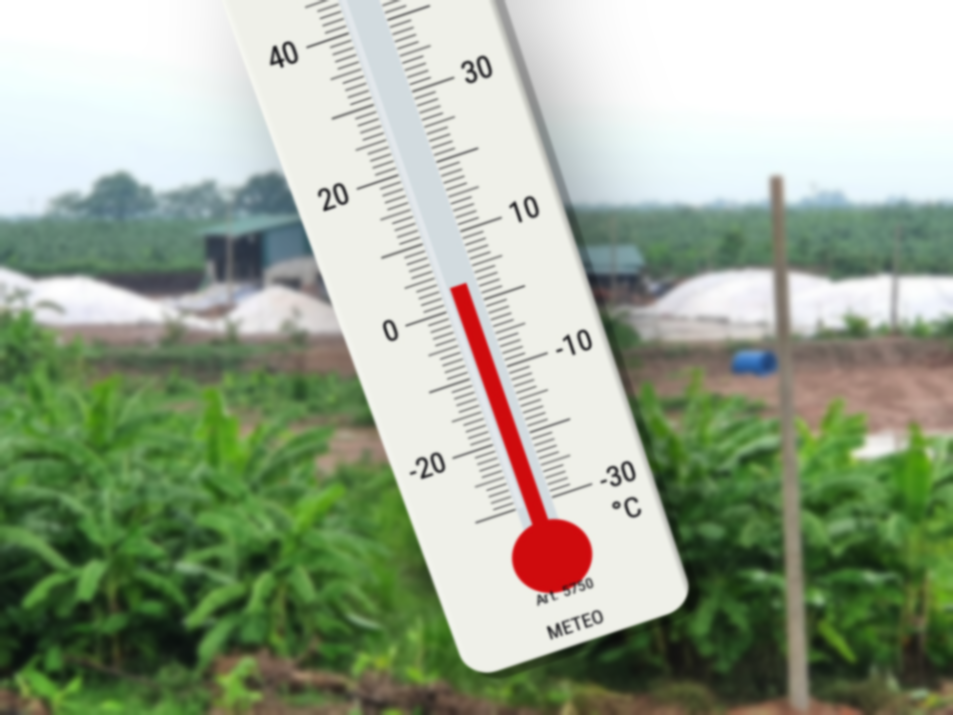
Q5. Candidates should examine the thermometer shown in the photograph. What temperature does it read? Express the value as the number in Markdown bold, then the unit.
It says **3** °C
